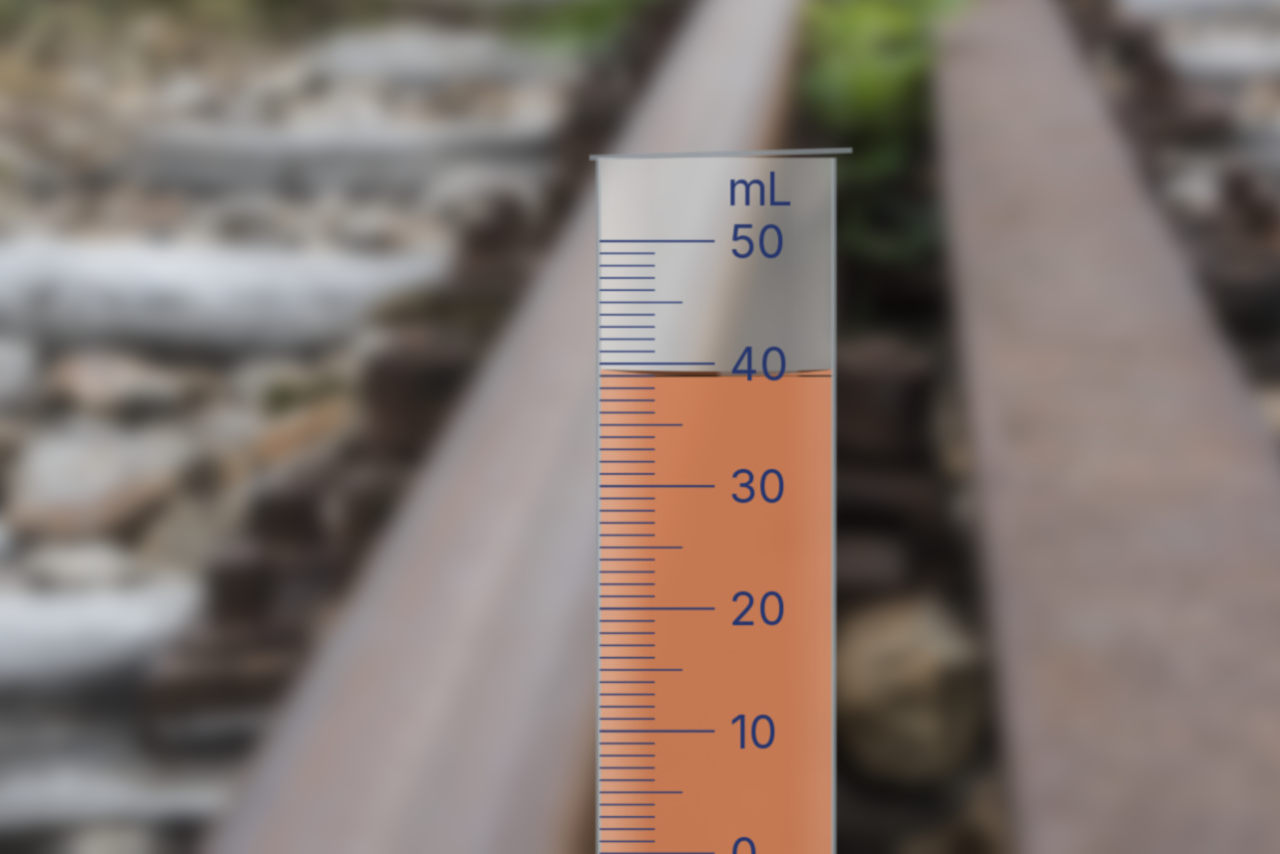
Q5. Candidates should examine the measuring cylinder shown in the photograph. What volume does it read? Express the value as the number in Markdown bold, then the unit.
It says **39** mL
